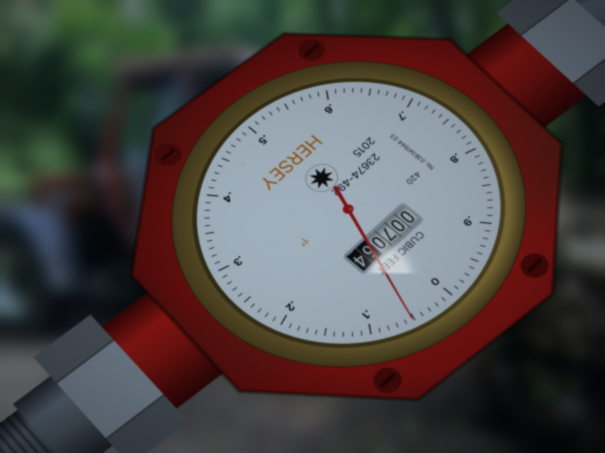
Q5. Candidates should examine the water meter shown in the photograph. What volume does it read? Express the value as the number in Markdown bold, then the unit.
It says **7064.05** ft³
